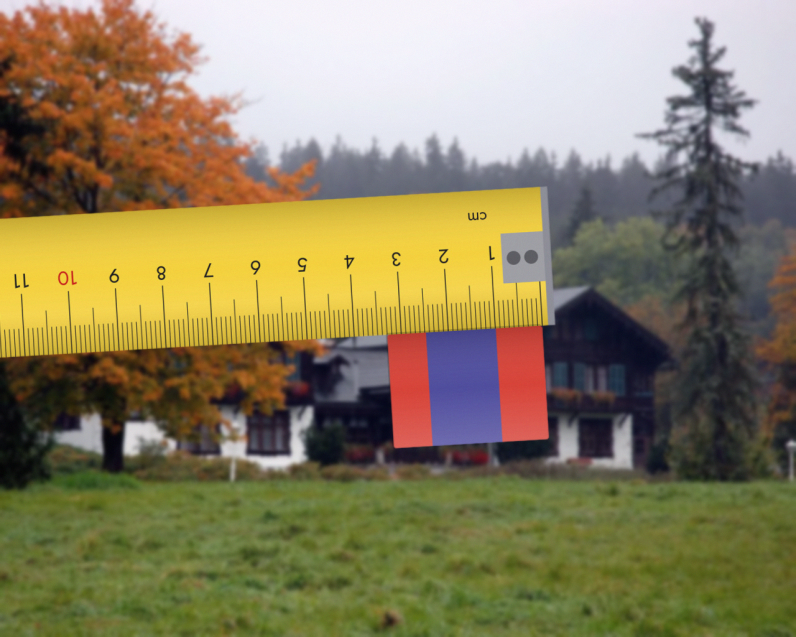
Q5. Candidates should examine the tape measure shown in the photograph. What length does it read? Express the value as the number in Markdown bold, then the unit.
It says **3.3** cm
